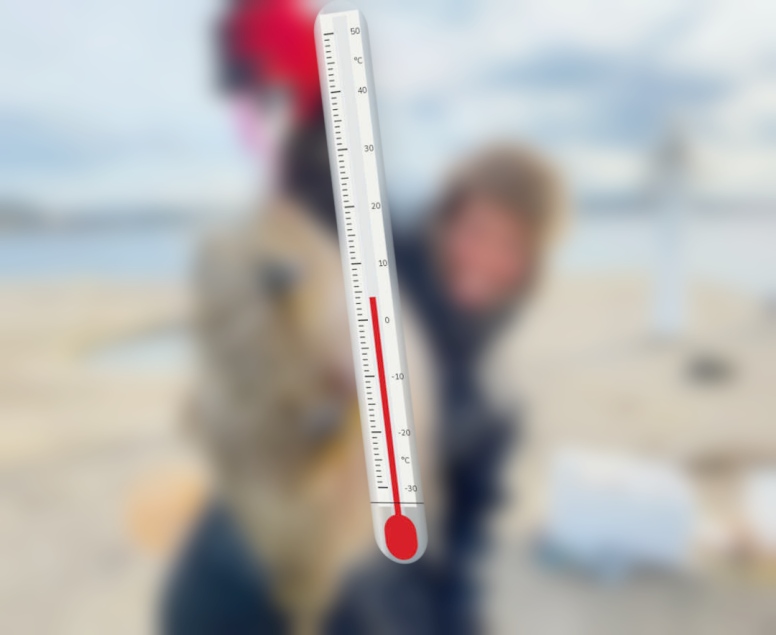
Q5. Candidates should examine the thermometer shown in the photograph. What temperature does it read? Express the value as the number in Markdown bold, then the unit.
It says **4** °C
